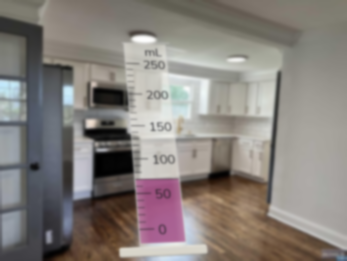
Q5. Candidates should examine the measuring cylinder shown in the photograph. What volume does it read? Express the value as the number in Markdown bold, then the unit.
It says **70** mL
